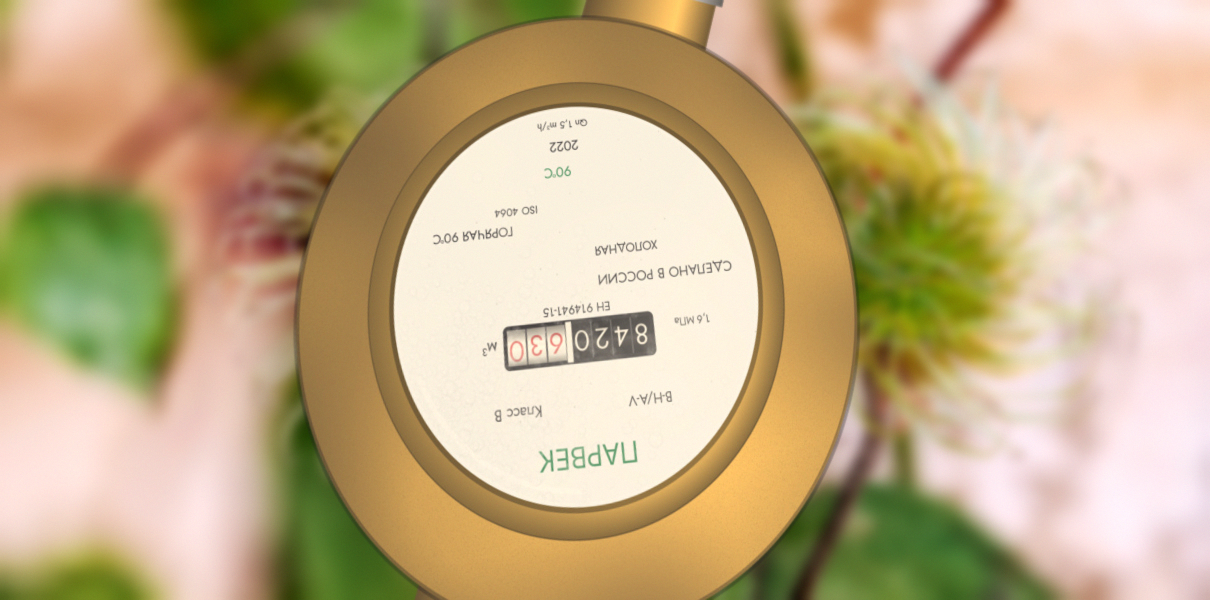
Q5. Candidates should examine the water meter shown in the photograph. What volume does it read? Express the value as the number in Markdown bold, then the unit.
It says **8420.630** m³
